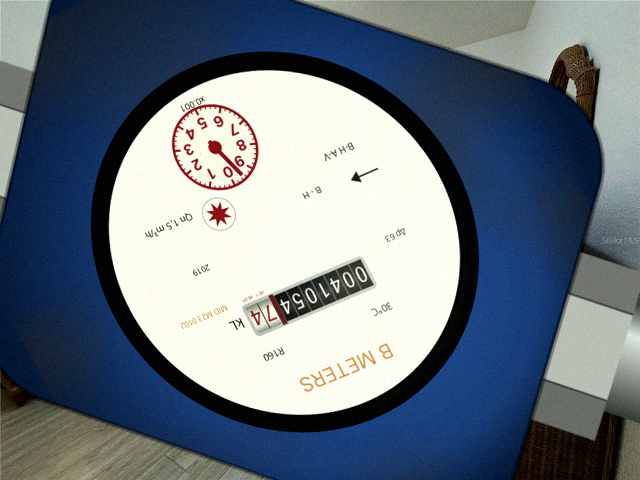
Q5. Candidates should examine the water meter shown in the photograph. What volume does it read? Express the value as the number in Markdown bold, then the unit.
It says **41054.739** kL
